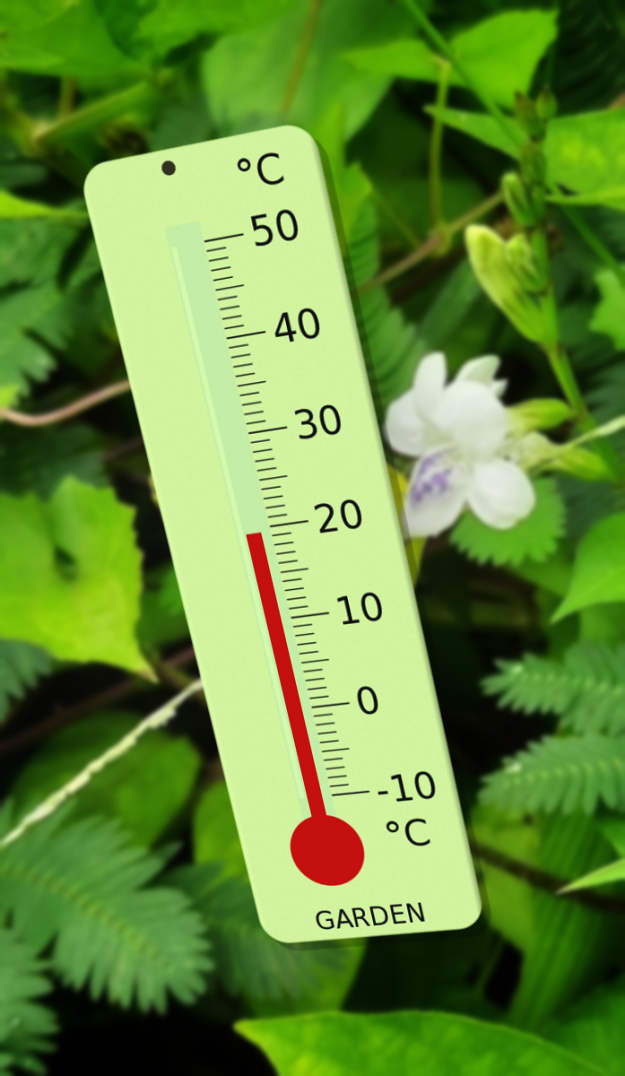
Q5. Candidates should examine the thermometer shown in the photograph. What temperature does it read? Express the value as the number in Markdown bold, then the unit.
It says **19.5** °C
